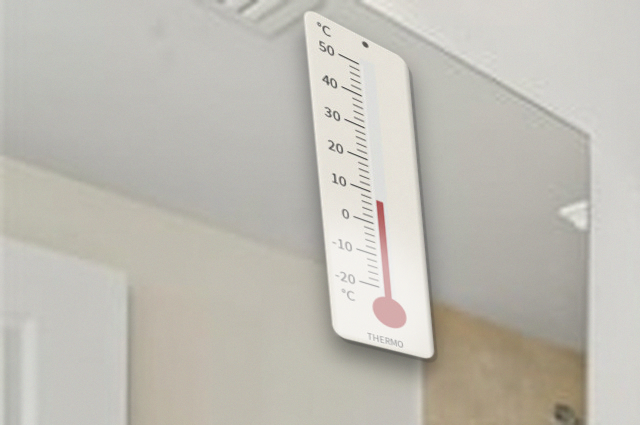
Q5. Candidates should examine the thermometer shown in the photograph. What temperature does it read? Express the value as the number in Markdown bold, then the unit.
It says **8** °C
